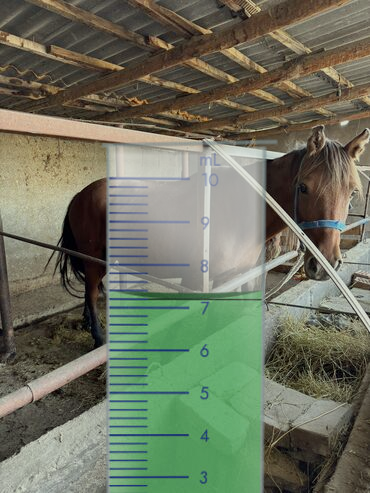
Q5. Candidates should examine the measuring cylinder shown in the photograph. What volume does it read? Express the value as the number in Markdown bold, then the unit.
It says **7.2** mL
